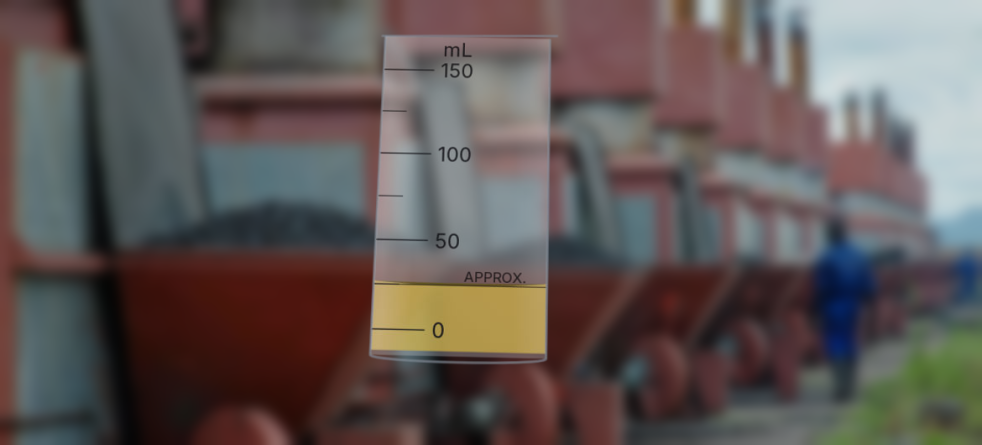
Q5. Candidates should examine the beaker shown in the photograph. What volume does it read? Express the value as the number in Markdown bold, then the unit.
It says **25** mL
